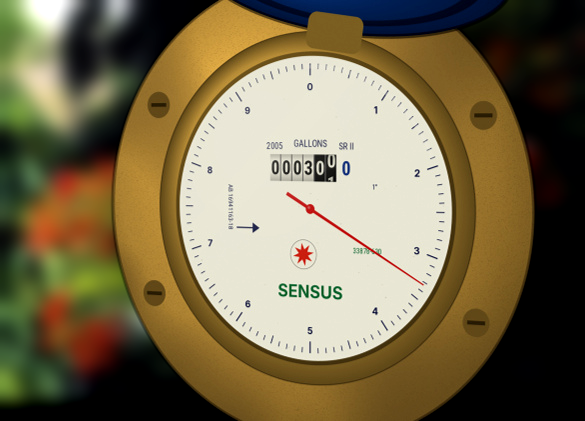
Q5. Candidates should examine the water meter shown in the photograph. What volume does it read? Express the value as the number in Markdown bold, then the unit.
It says **3003.3** gal
